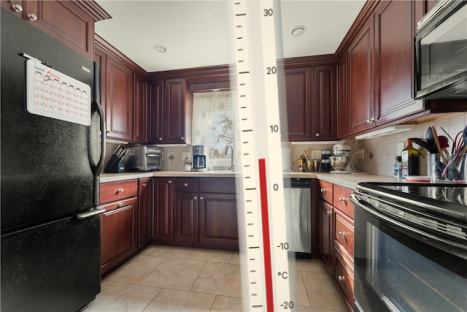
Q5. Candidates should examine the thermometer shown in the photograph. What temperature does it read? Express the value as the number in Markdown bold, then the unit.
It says **5** °C
